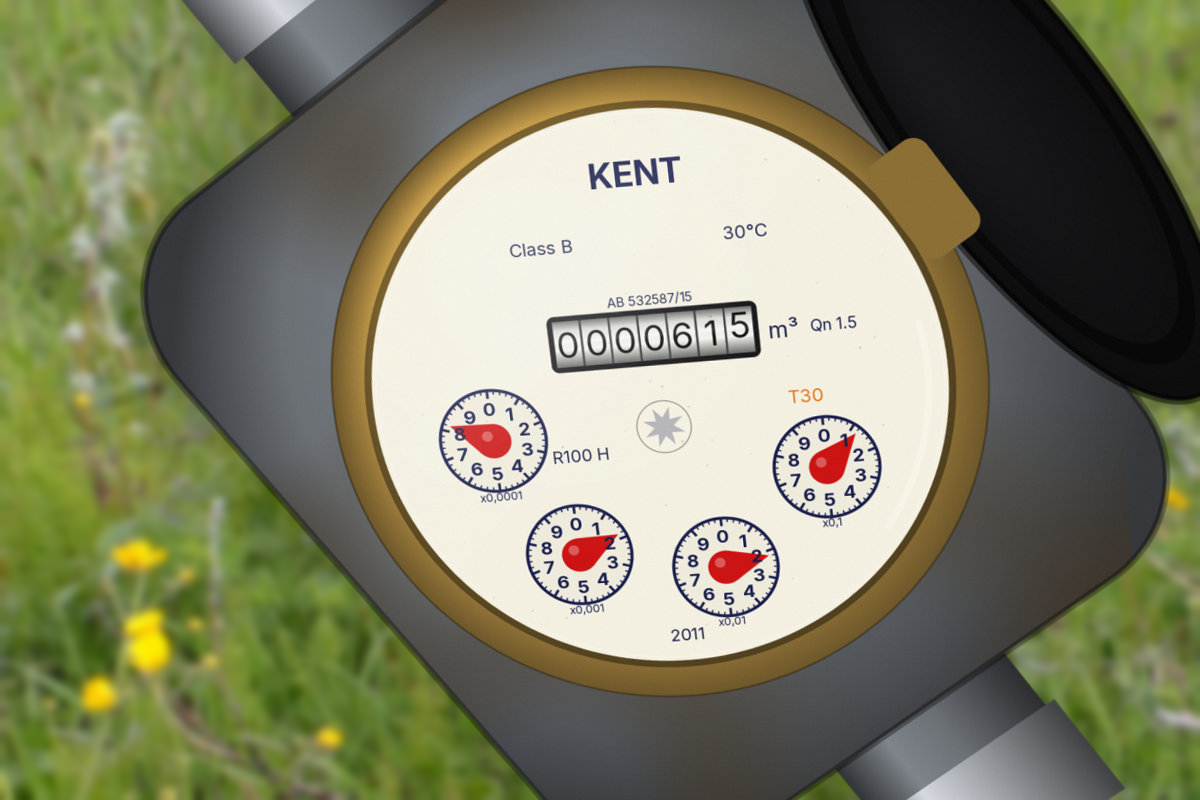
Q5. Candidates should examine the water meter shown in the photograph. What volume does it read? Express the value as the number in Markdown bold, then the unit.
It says **615.1218** m³
